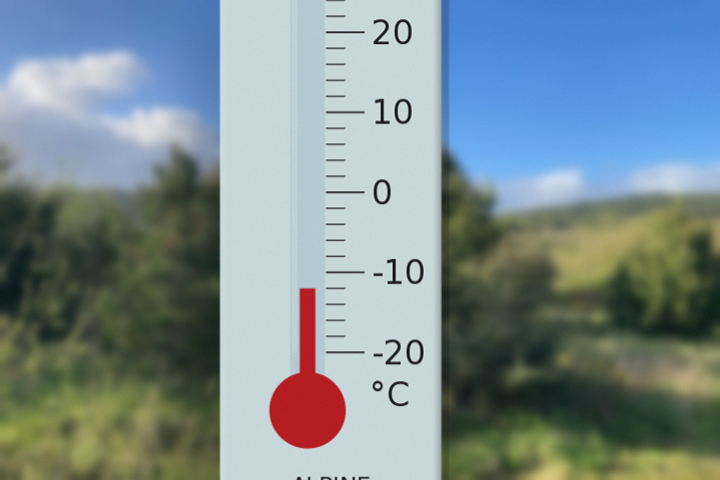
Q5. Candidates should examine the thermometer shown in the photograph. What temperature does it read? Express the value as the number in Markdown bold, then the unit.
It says **-12** °C
